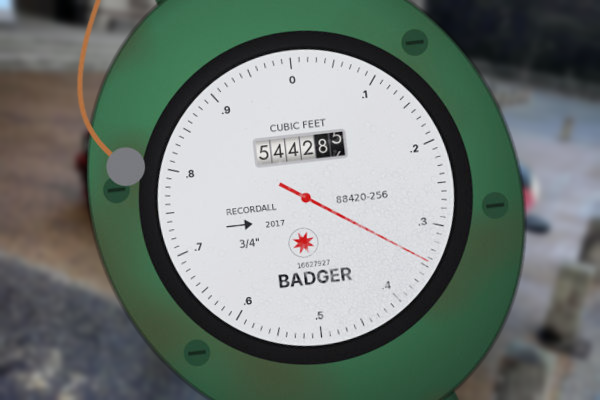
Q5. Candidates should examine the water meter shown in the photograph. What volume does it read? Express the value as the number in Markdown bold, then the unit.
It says **544285.34** ft³
